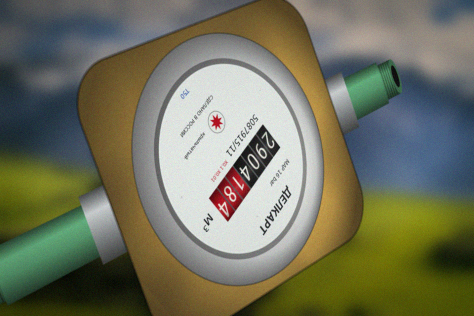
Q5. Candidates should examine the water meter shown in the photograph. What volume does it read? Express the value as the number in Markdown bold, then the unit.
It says **2904.184** m³
